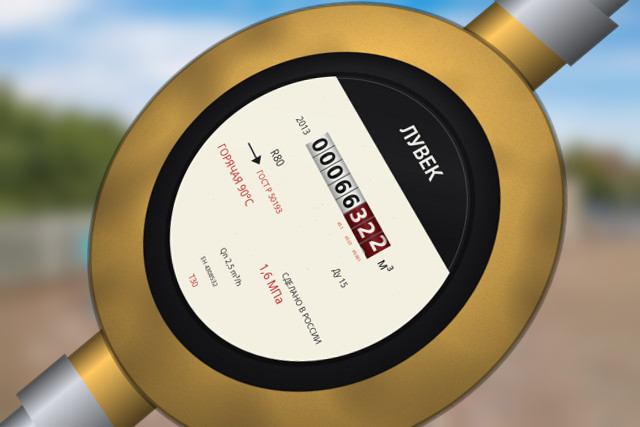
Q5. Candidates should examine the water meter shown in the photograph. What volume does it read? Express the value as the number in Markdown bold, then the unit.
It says **66.322** m³
